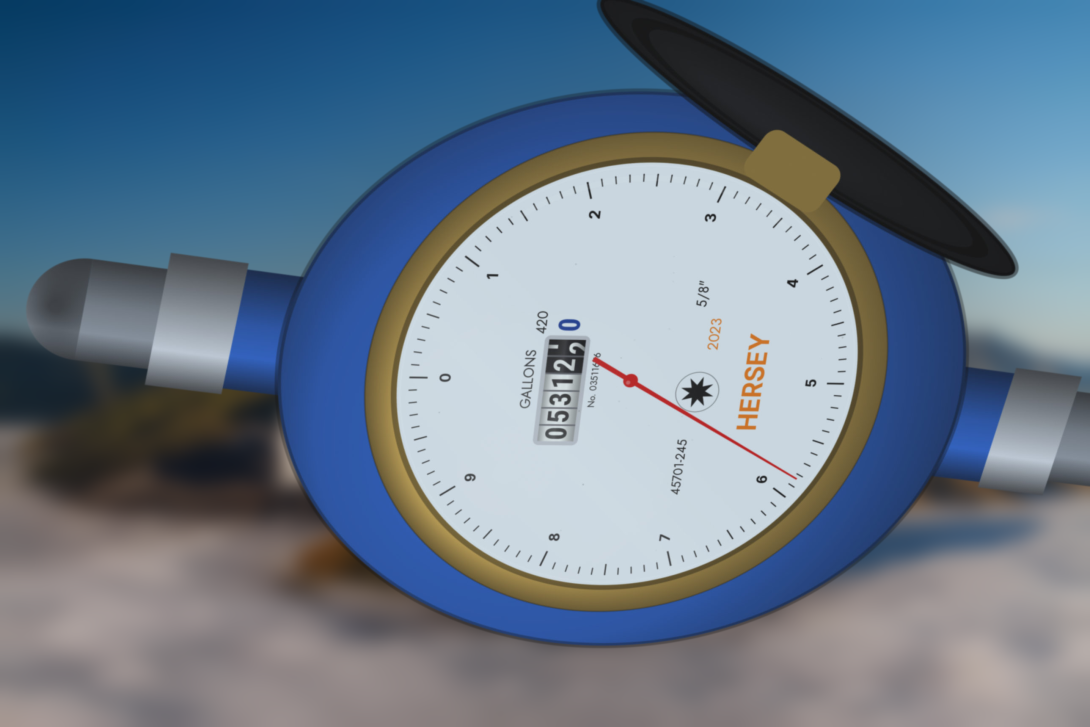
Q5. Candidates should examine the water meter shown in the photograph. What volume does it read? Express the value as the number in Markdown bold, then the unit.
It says **531215.8** gal
